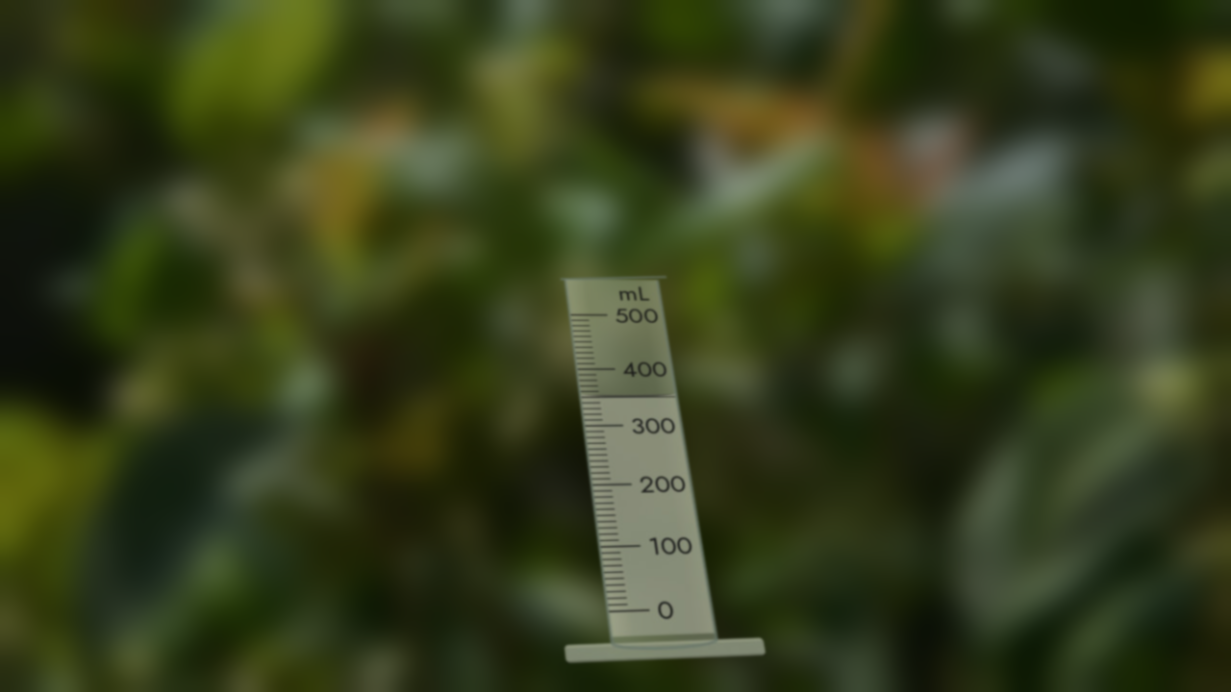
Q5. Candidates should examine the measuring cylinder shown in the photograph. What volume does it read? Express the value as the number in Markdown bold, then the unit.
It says **350** mL
